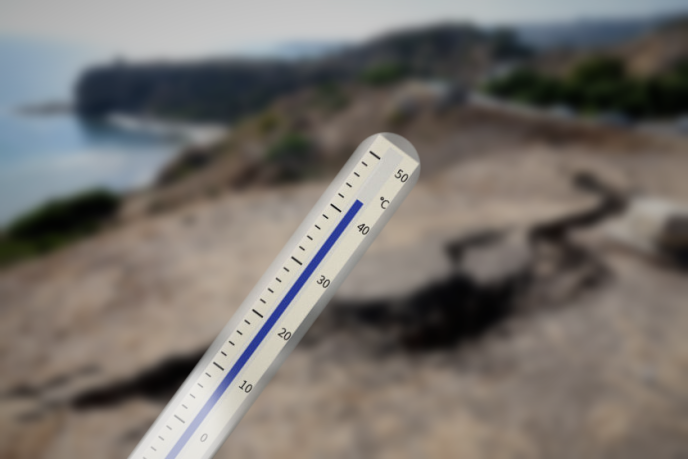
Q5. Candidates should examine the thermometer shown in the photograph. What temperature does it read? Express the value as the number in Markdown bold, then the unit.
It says **43** °C
